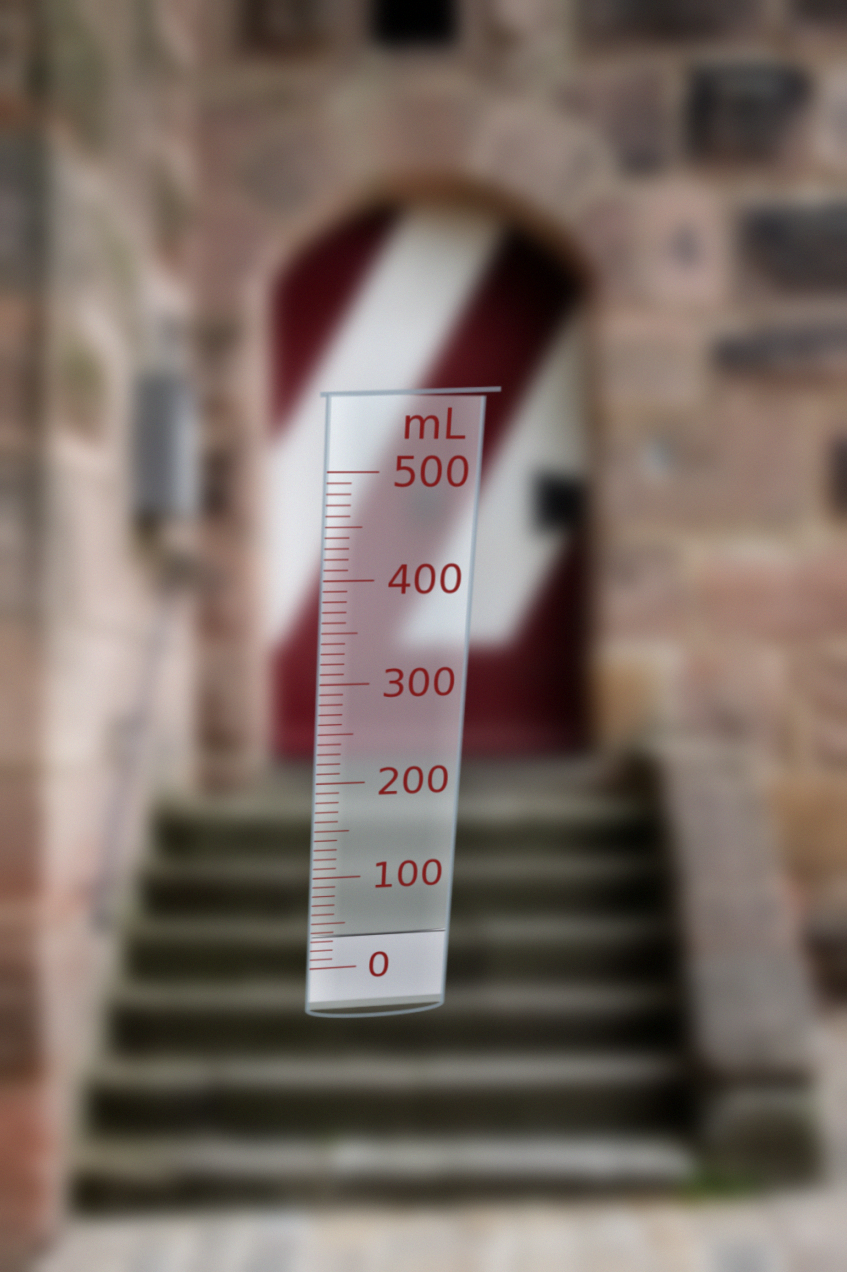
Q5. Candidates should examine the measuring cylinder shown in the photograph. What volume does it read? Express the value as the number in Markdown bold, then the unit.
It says **35** mL
